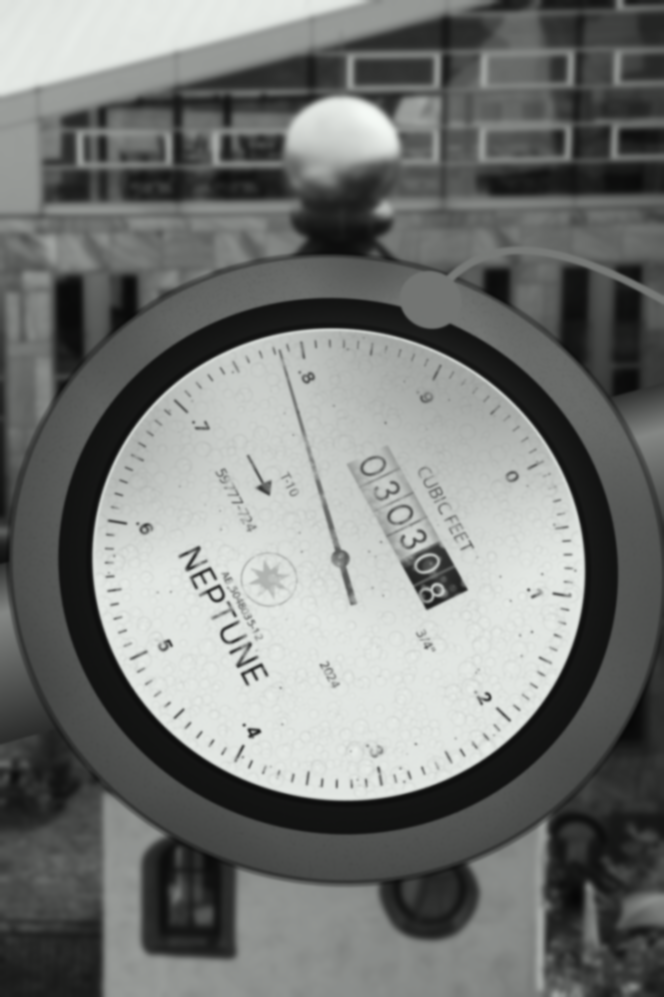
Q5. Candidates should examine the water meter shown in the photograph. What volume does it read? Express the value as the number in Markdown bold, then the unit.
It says **30307.78** ft³
